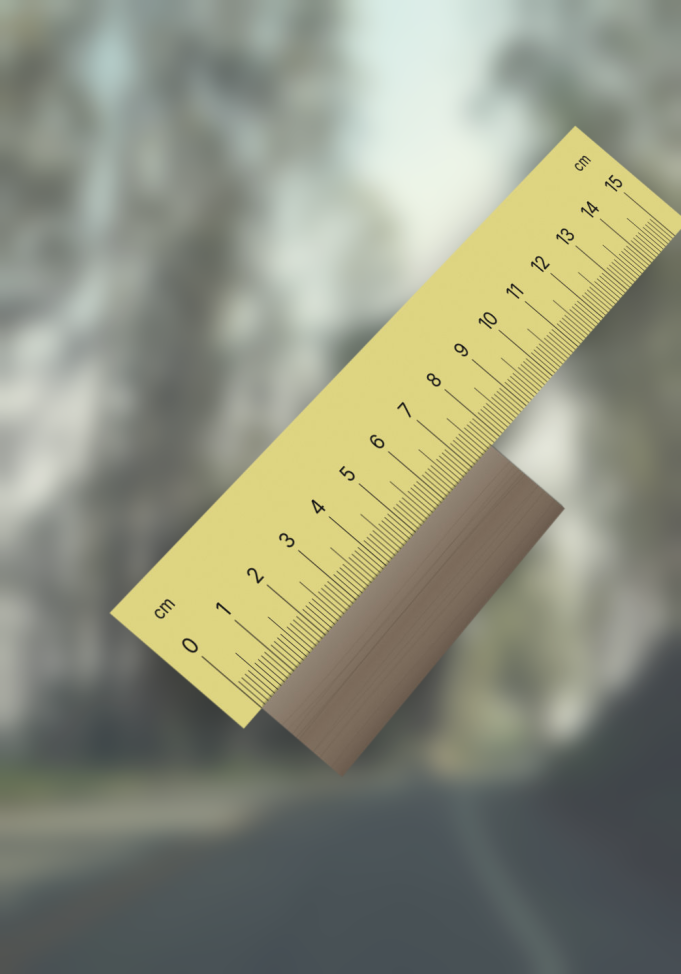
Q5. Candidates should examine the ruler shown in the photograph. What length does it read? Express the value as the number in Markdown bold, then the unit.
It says **7.7** cm
